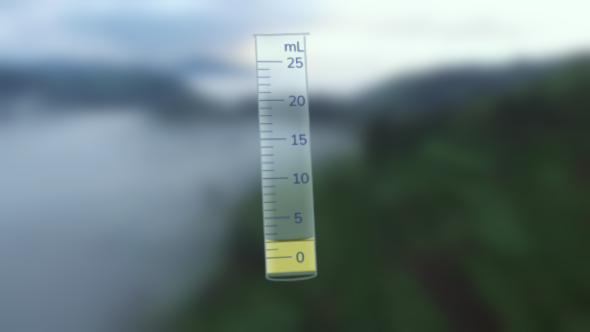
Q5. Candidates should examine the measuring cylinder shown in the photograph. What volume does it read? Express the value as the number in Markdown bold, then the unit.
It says **2** mL
